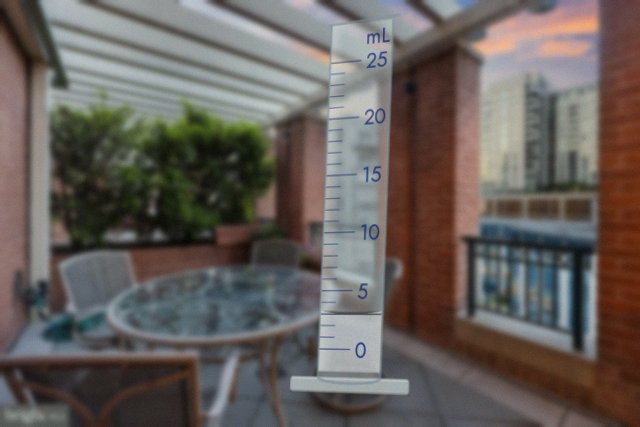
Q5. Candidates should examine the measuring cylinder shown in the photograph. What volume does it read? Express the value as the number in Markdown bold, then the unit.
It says **3** mL
